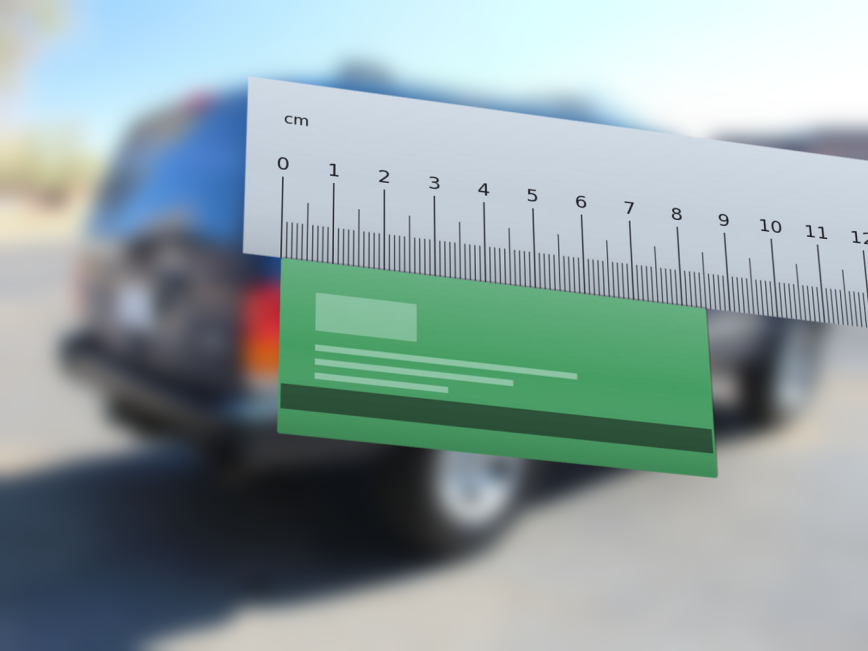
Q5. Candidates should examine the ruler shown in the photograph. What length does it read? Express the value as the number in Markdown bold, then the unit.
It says **8.5** cm
